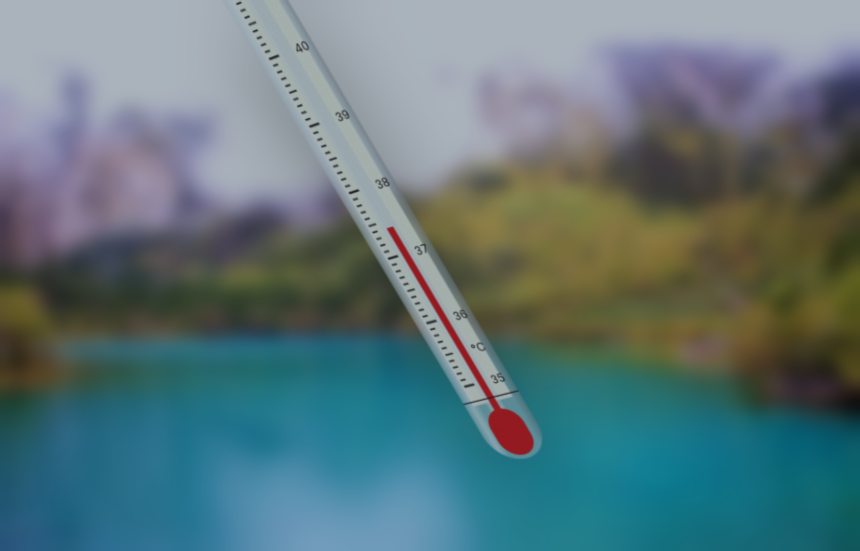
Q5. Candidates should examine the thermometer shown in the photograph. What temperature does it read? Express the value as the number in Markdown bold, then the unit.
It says **37.4** °C
